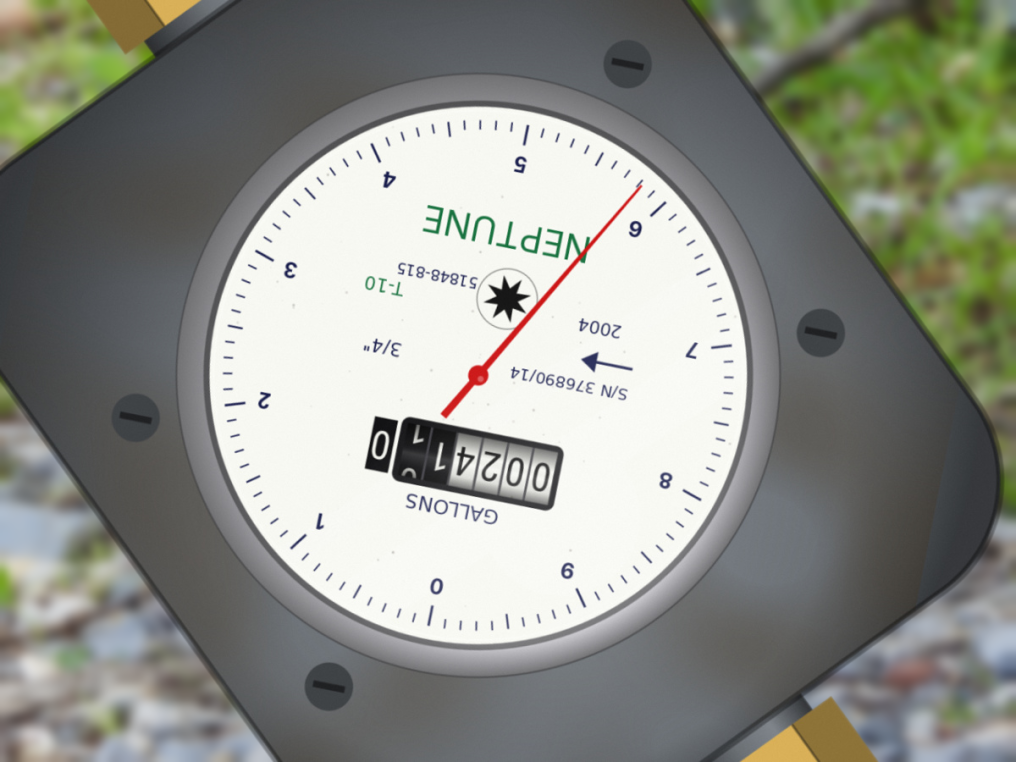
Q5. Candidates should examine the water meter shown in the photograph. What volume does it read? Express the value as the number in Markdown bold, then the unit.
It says **24105.8** gal
